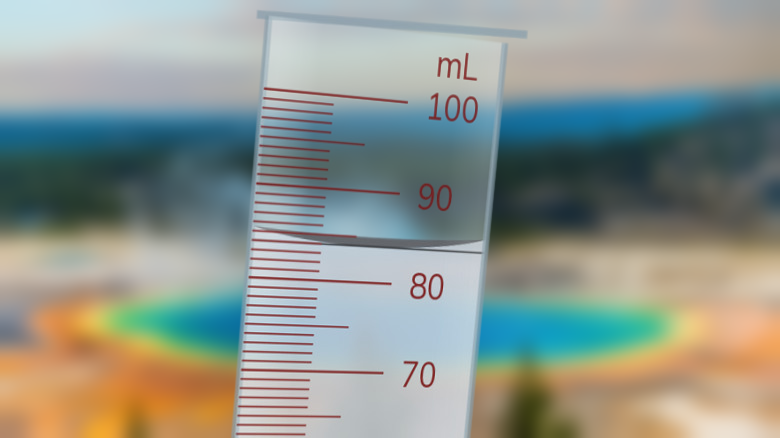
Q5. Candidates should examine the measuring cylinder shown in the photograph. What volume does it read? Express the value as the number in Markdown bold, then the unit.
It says **84** mL
